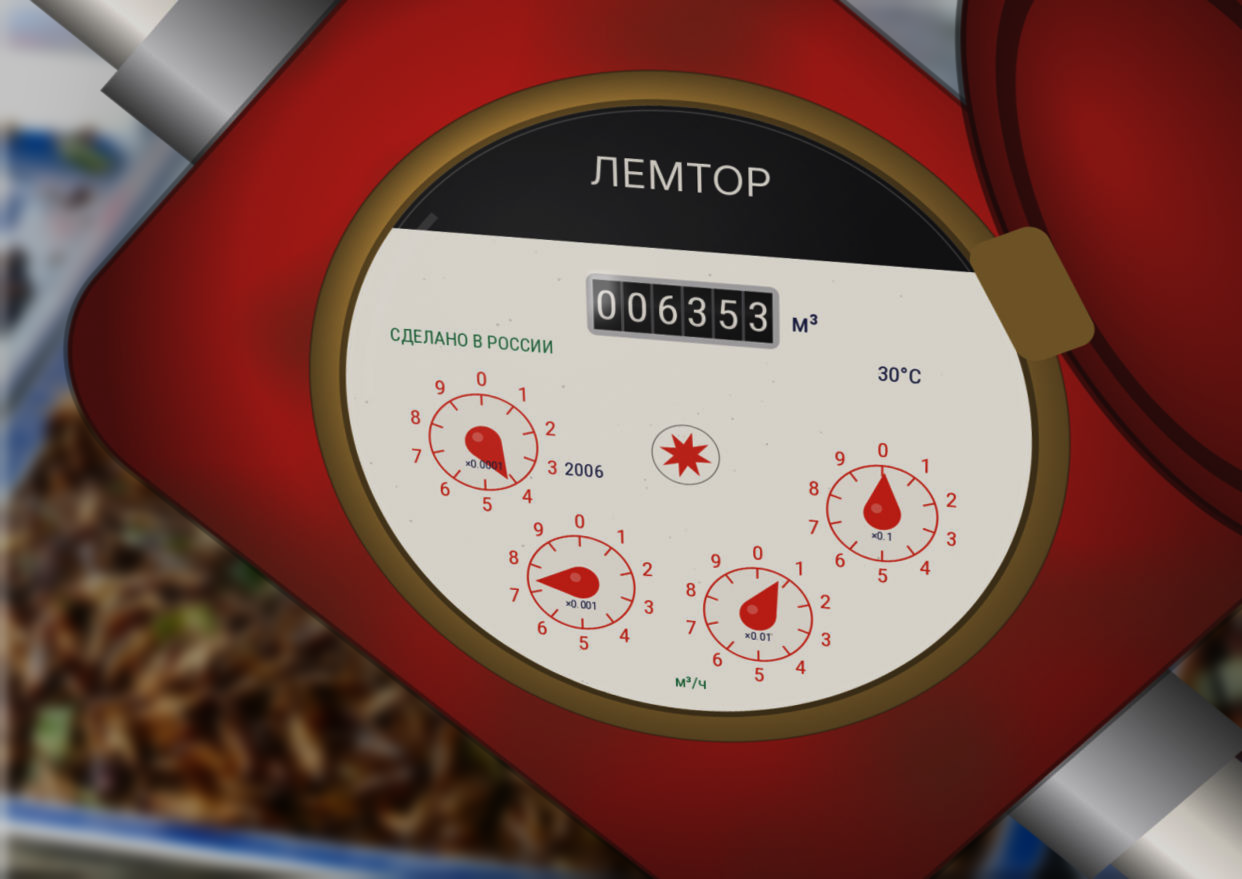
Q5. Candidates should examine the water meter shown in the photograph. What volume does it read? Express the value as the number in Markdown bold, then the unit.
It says **6353.0074** m³
